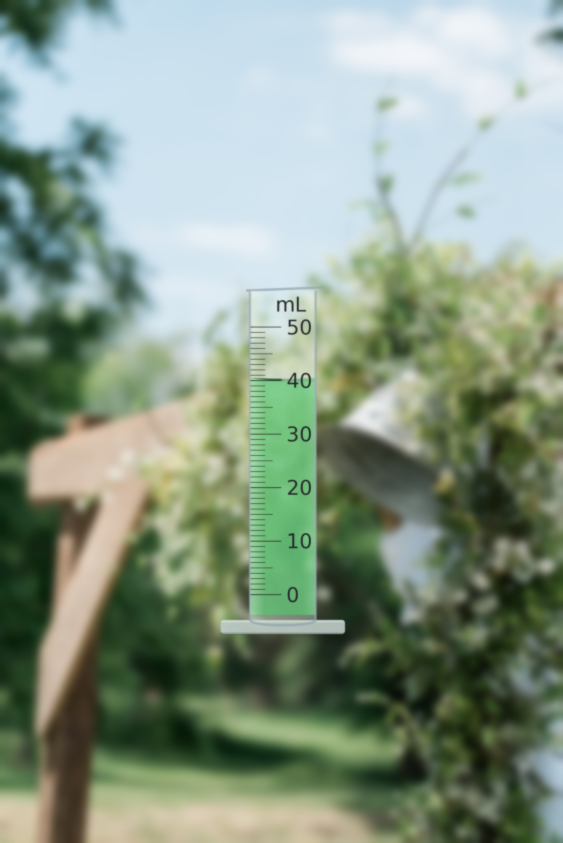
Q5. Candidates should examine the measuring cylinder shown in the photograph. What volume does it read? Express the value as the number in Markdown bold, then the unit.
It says **40** mL
